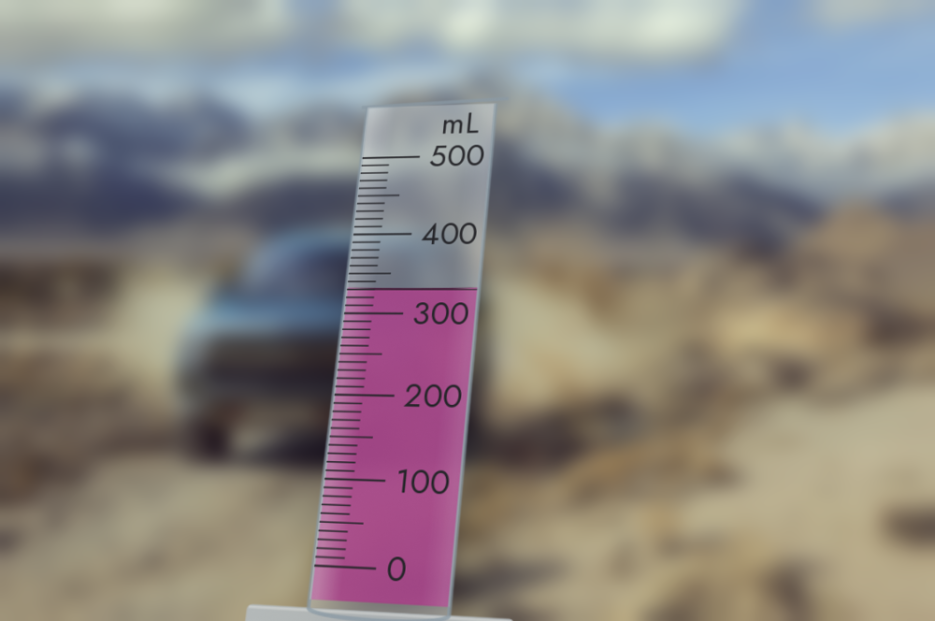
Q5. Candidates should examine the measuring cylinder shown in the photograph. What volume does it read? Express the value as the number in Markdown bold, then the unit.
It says **330** mL
